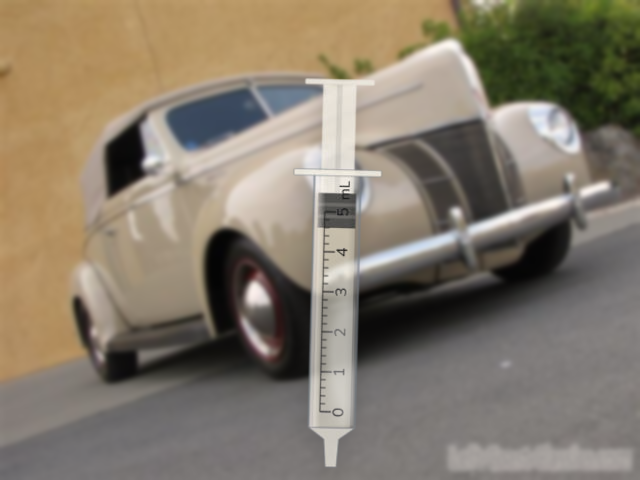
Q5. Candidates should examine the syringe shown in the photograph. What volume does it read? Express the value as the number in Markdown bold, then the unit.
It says **4.6** mL
